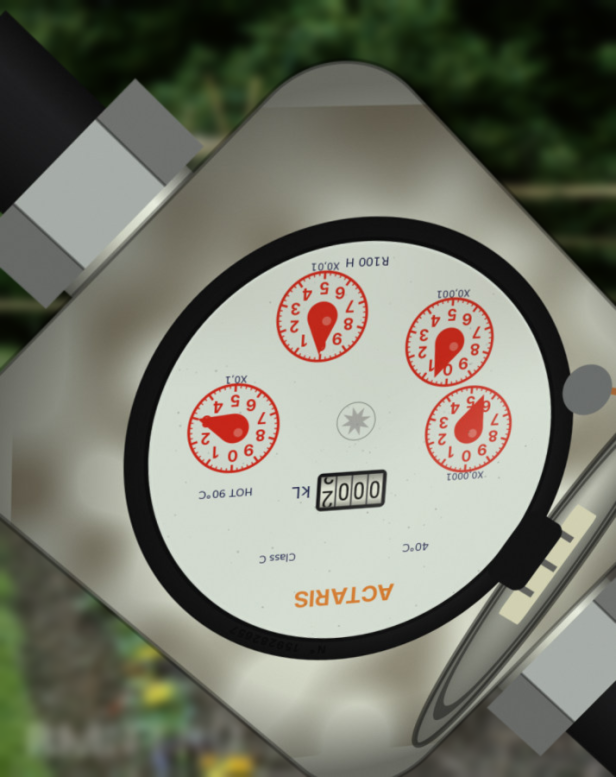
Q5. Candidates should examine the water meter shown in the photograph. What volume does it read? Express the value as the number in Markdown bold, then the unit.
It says **2.3005** kL
